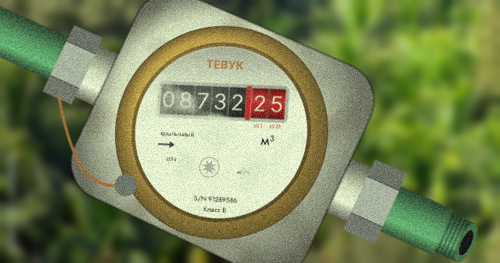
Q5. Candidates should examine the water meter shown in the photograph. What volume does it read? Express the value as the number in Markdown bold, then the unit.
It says **8732.25** m³
